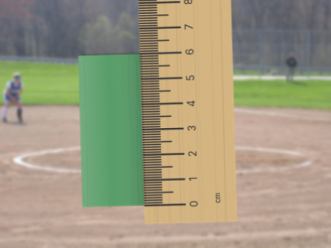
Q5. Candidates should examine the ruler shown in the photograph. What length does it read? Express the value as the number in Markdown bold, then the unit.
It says **6** cm
